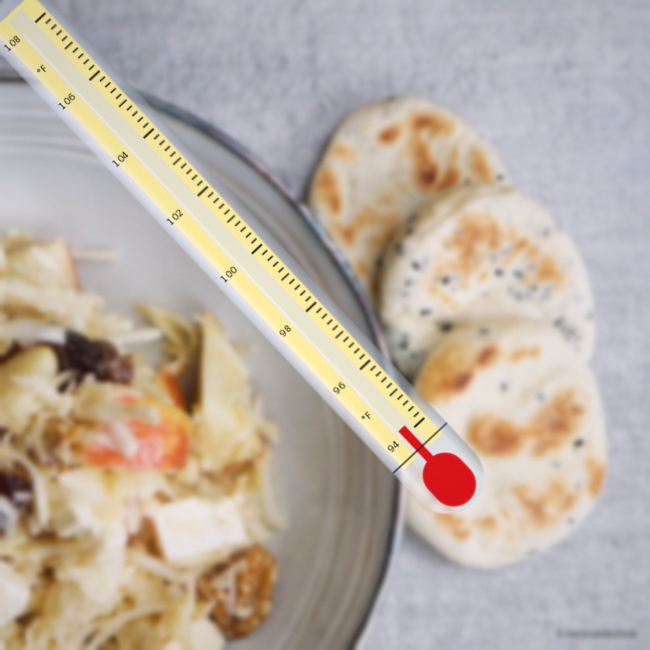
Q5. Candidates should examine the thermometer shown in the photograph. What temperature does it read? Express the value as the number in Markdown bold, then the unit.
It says **94.2** °F
